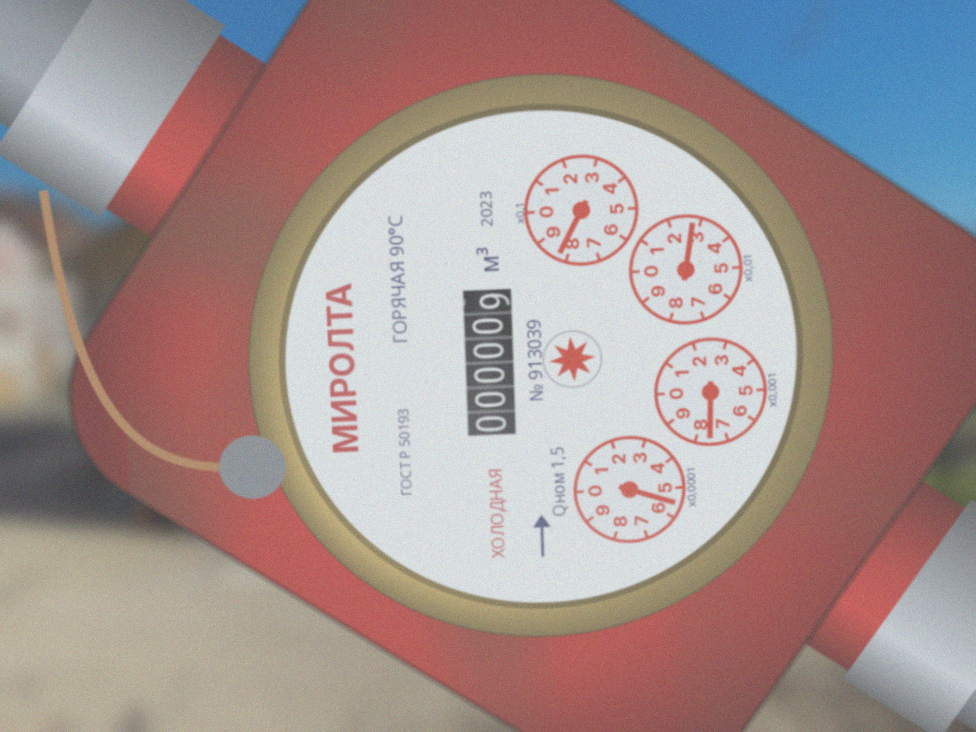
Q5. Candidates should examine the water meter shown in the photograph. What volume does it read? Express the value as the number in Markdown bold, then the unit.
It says **8.8275** m³
